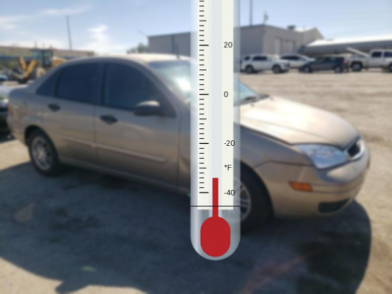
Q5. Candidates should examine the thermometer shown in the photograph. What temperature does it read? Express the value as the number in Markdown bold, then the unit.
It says **-34** °F
